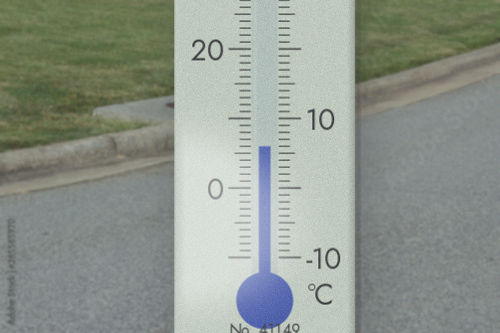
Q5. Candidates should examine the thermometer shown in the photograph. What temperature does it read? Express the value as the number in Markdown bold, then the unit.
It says **6** °C
